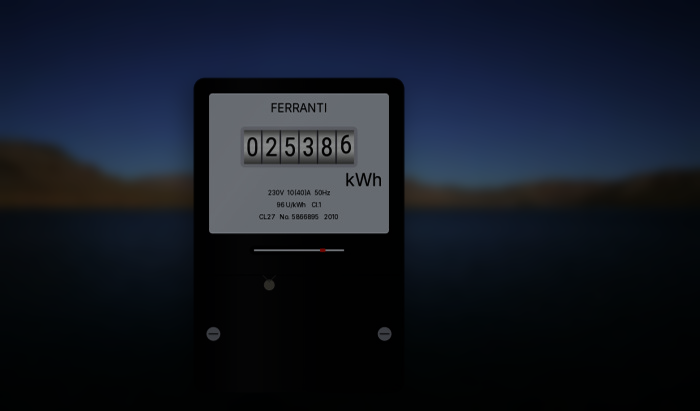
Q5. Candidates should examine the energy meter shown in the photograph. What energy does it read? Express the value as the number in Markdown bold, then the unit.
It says **25386** kWh
